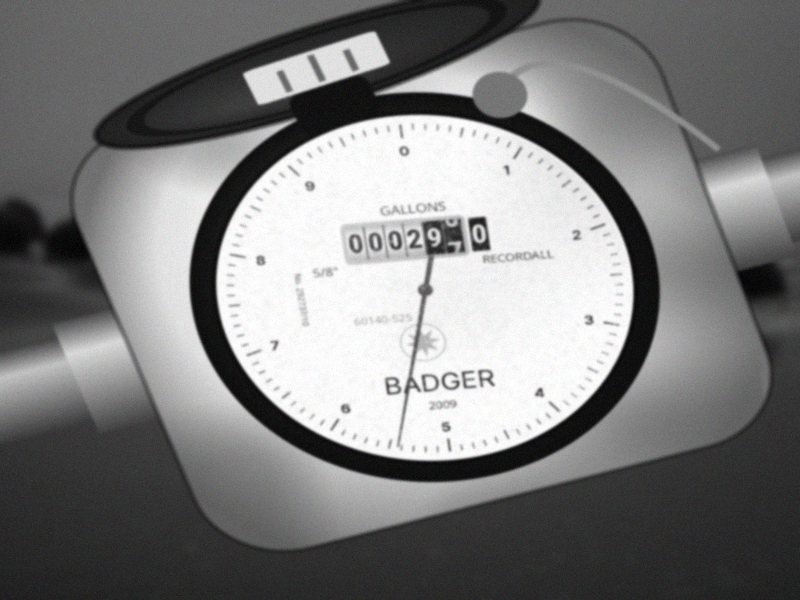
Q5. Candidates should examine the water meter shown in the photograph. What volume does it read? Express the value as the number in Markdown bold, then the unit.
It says **2965.4** gal
